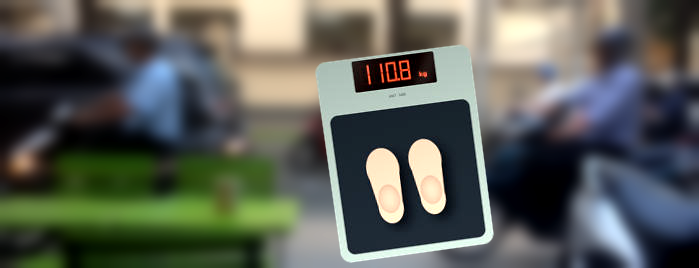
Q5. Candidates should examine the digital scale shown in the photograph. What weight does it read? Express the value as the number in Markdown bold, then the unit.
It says **110.8** kg
